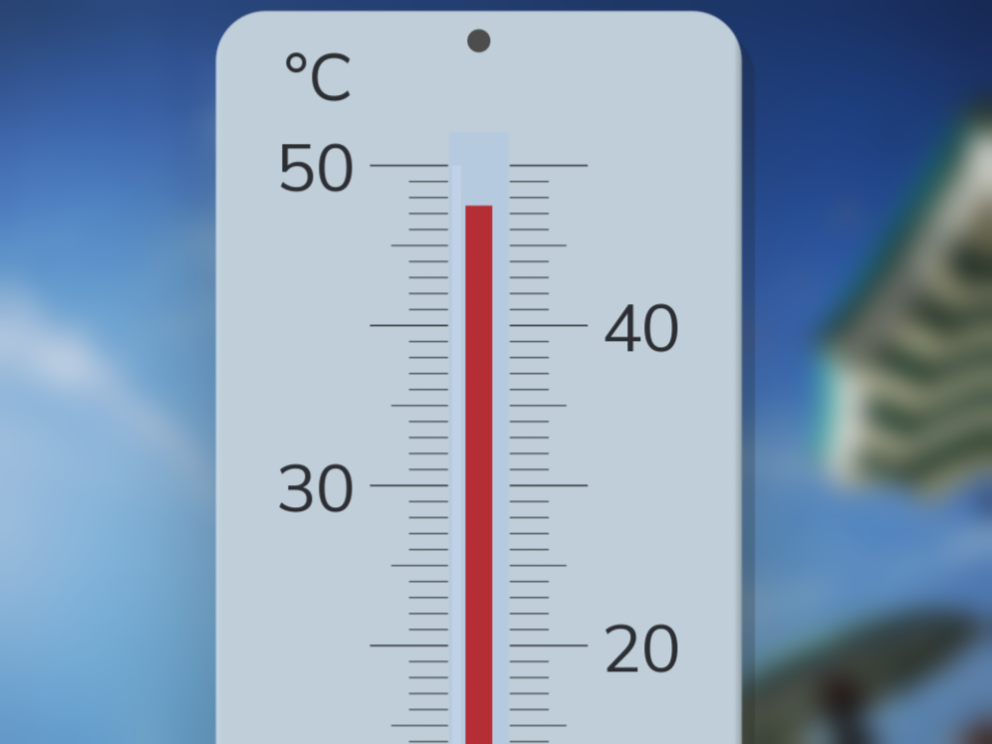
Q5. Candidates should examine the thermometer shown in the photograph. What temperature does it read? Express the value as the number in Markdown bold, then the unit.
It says **47.5** °C
